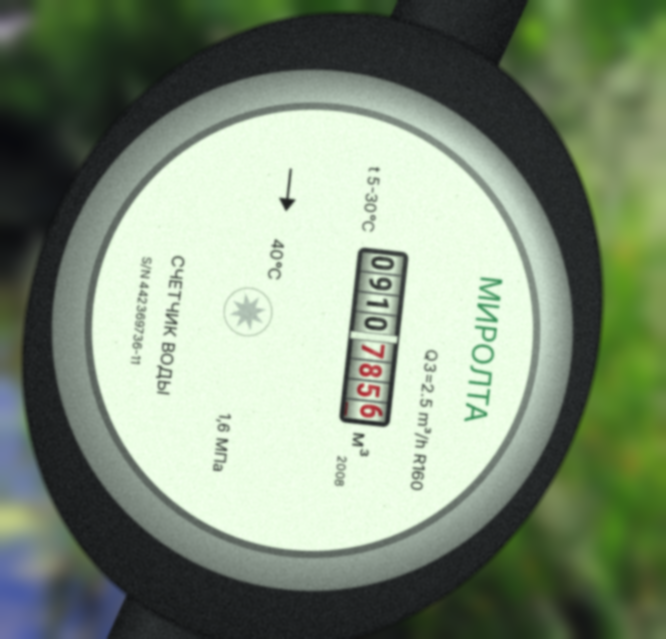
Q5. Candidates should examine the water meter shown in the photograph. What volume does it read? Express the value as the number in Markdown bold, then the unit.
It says **910.7856** m³
